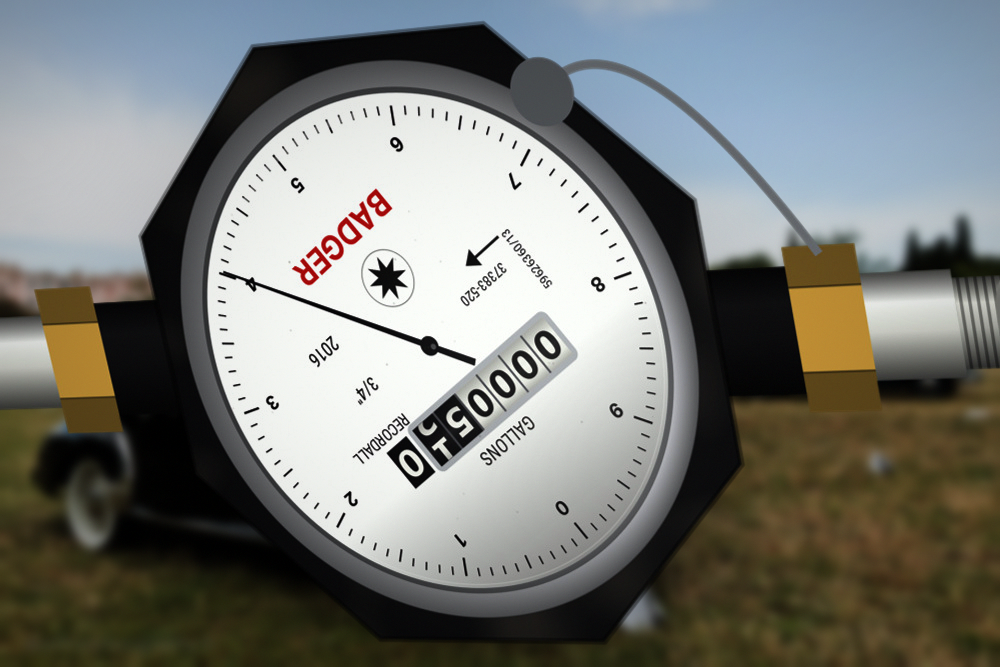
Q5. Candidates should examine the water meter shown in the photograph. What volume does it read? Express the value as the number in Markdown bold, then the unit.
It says **514.0** gal
